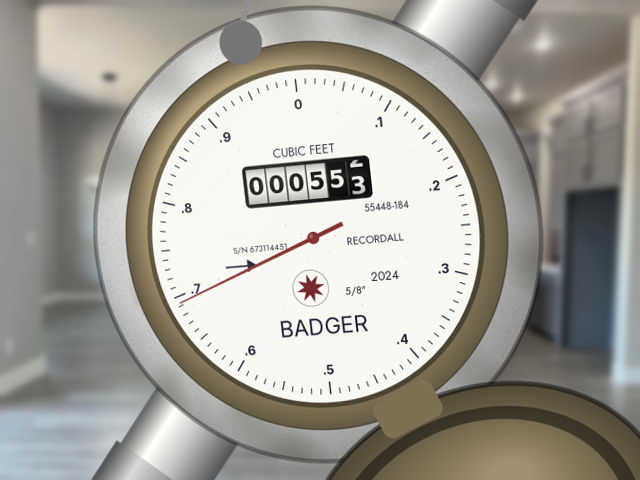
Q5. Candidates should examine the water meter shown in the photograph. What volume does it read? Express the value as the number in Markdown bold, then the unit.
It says **552.69** ft³
